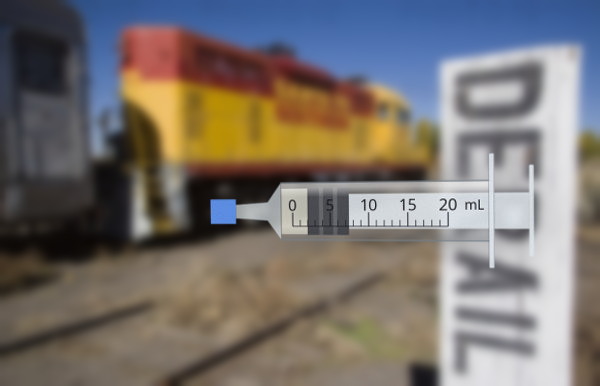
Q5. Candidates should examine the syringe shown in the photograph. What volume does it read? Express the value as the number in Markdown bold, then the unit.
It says **2** mL
